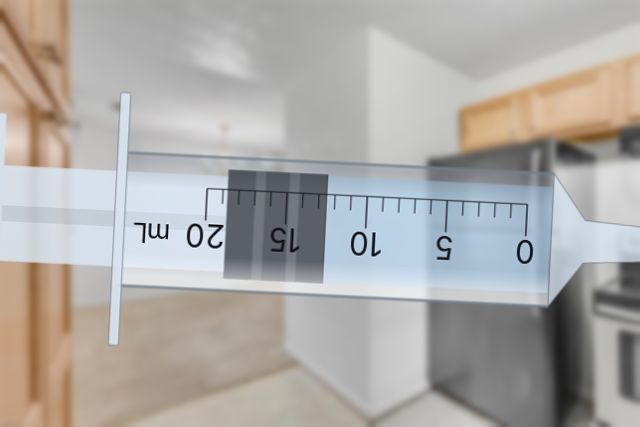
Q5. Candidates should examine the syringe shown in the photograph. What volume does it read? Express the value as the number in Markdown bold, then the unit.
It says **12.5** mL
